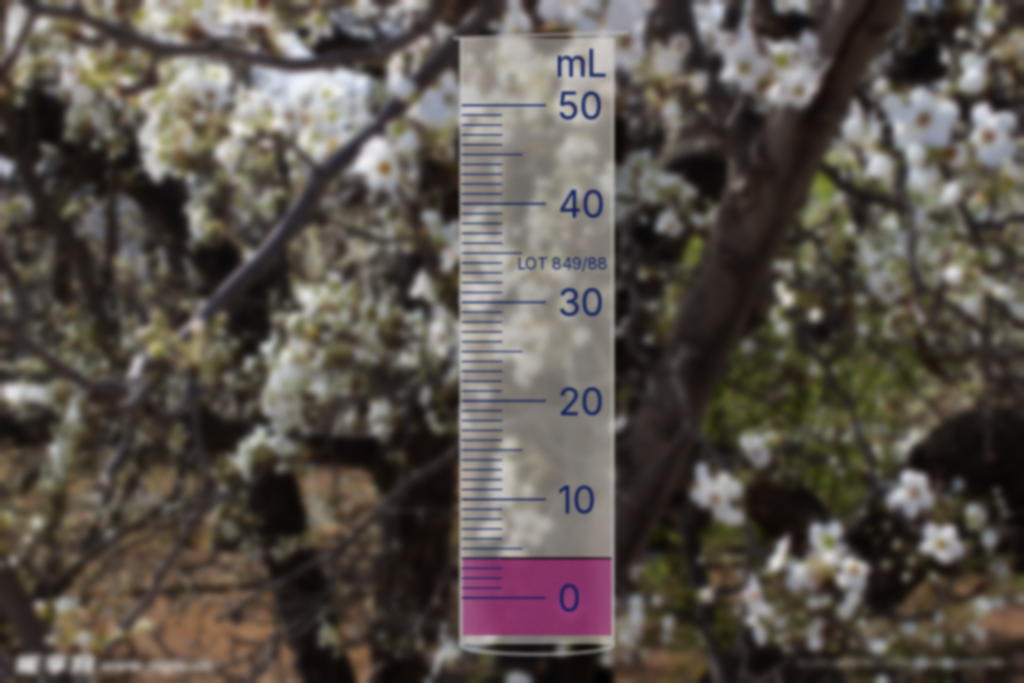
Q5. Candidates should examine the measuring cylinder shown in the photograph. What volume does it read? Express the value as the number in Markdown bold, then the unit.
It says **4** mL
